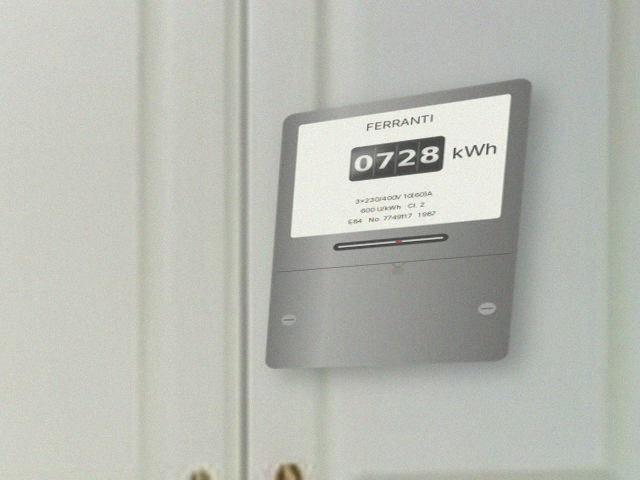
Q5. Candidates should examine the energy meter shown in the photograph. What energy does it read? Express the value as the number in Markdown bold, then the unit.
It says **728** kWh
